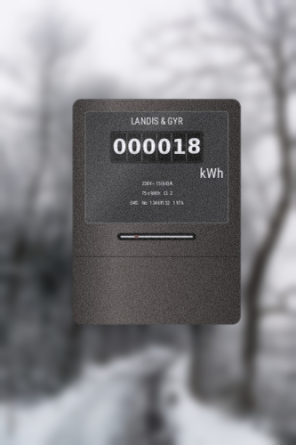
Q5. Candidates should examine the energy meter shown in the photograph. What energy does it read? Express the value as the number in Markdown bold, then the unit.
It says **18** kWh
